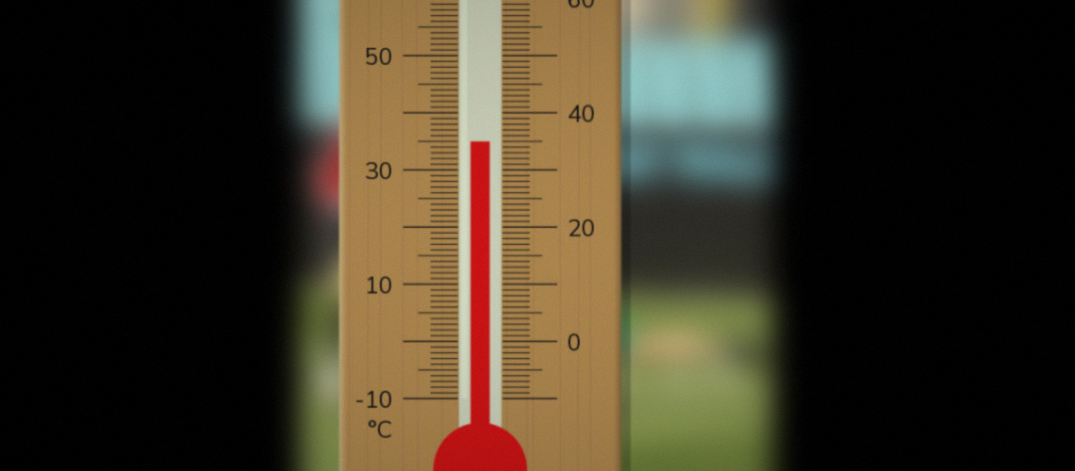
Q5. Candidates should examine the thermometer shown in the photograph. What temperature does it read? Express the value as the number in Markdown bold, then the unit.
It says **35** °C
